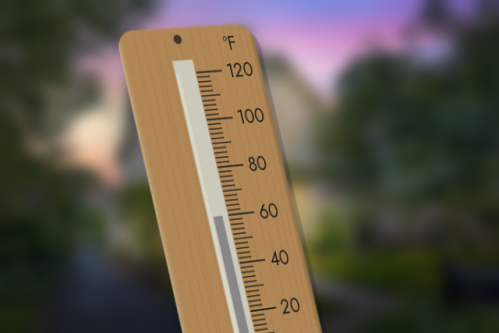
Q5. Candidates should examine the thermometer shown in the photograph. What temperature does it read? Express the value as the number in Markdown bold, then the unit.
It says **60** °F
